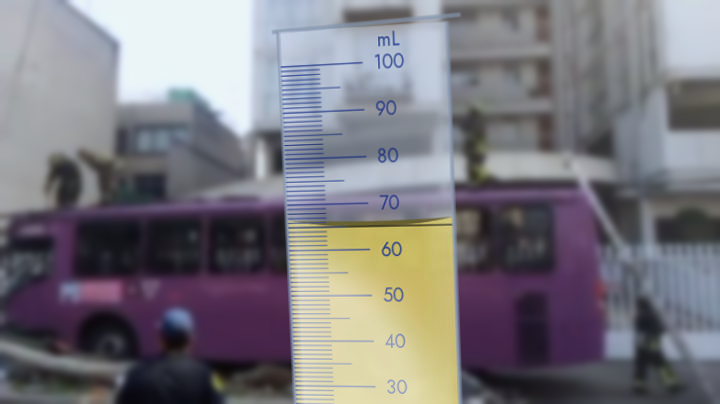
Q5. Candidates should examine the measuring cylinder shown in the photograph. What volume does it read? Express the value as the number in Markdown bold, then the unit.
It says **65** mL
